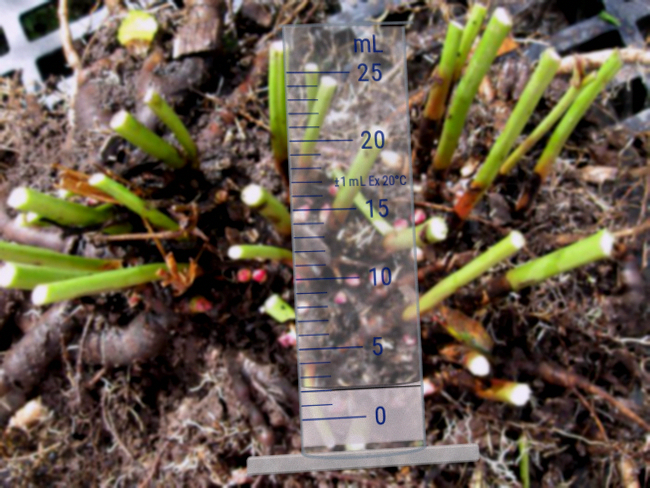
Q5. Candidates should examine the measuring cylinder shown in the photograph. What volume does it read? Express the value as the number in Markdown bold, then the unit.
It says **2** mL
